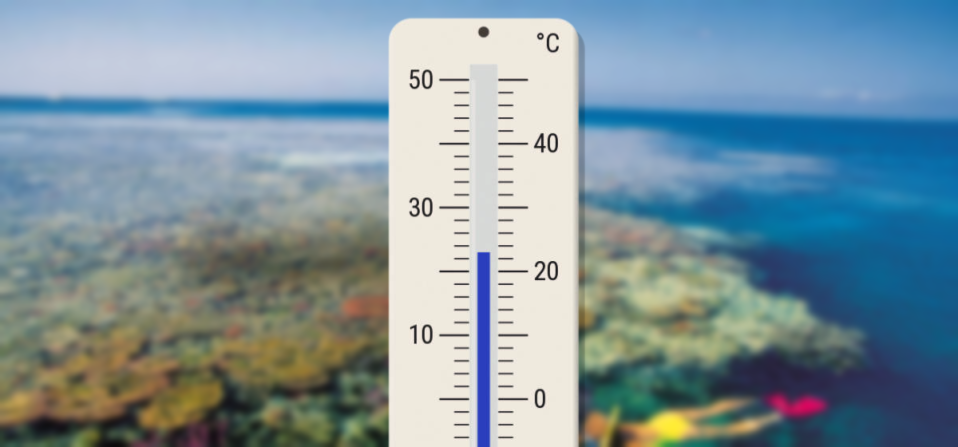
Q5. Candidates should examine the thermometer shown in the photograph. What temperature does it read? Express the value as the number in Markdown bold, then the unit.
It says **23** °C
